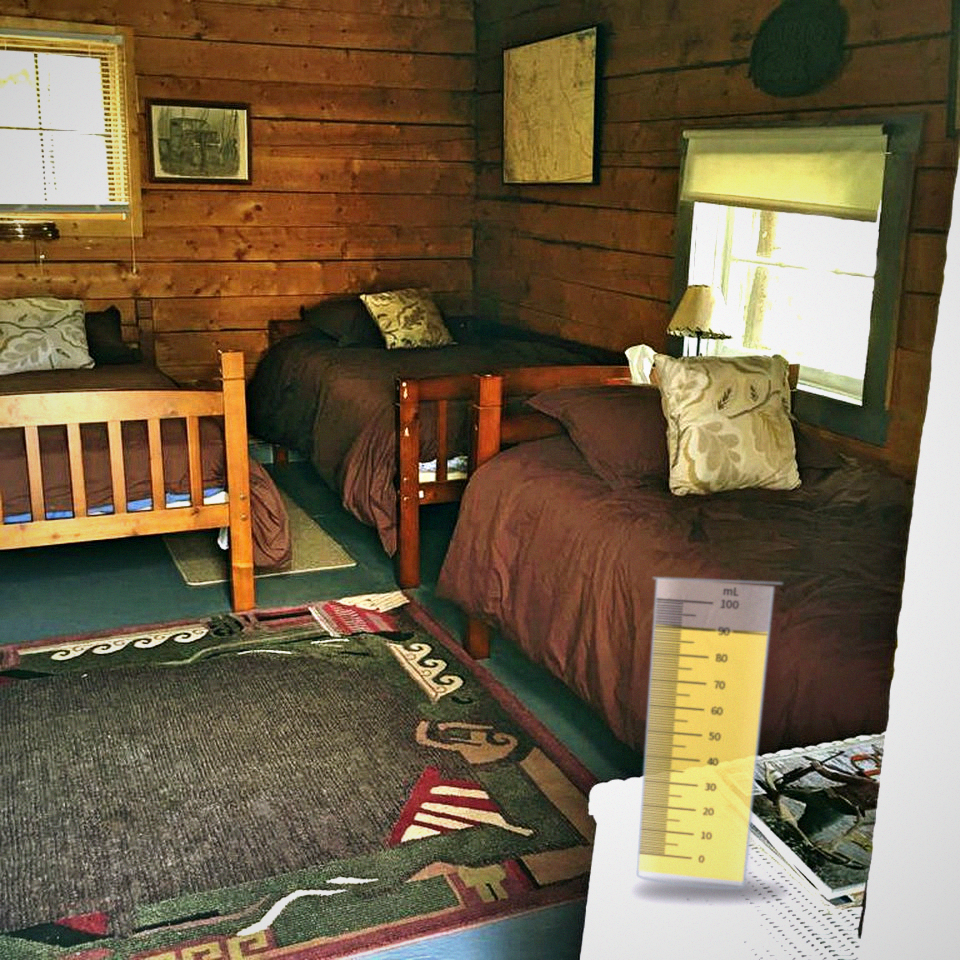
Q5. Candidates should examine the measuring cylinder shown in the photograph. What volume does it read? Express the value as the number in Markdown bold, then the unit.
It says **90** mL
